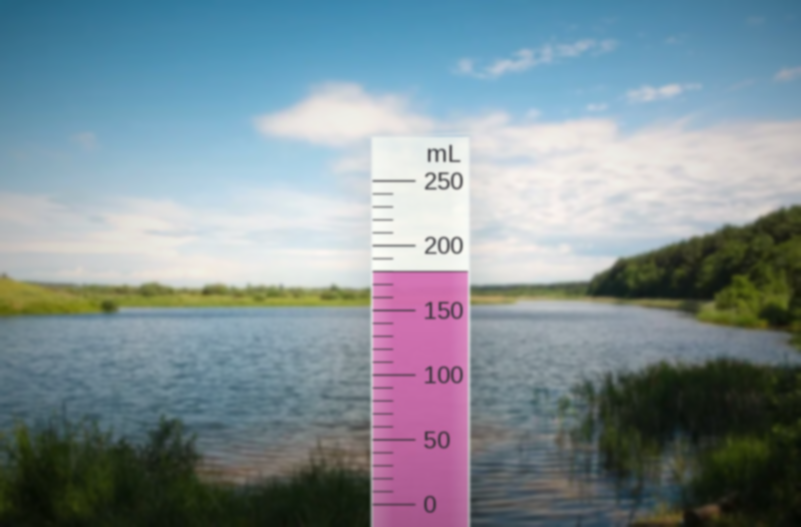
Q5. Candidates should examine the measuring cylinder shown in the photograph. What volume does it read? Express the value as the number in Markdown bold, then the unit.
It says **180** mL
